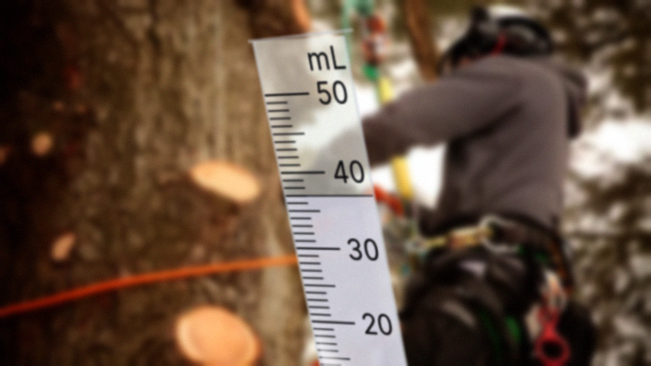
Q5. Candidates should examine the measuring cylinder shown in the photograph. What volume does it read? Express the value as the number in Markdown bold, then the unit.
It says **37** mL
